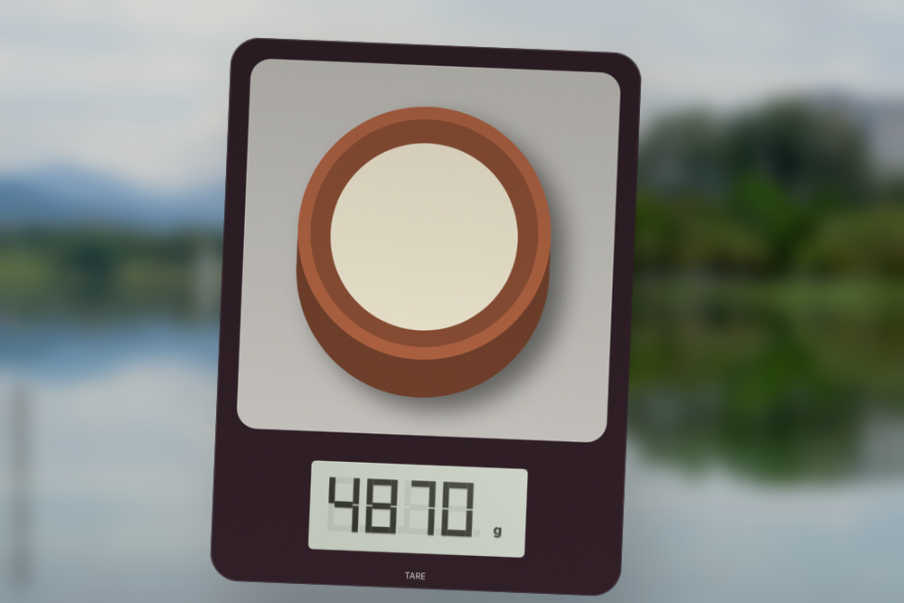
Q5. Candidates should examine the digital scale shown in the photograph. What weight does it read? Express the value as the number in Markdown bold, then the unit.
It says **4870** g
